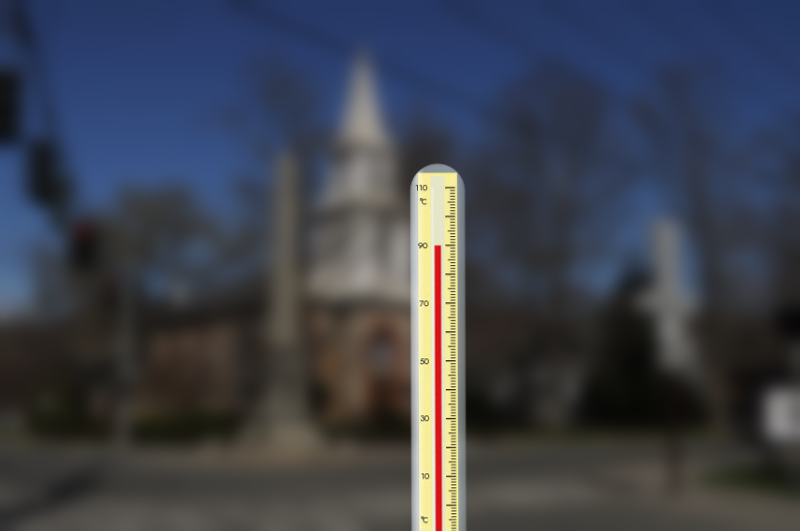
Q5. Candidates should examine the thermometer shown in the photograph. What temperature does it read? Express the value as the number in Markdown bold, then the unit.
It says **90** °C
